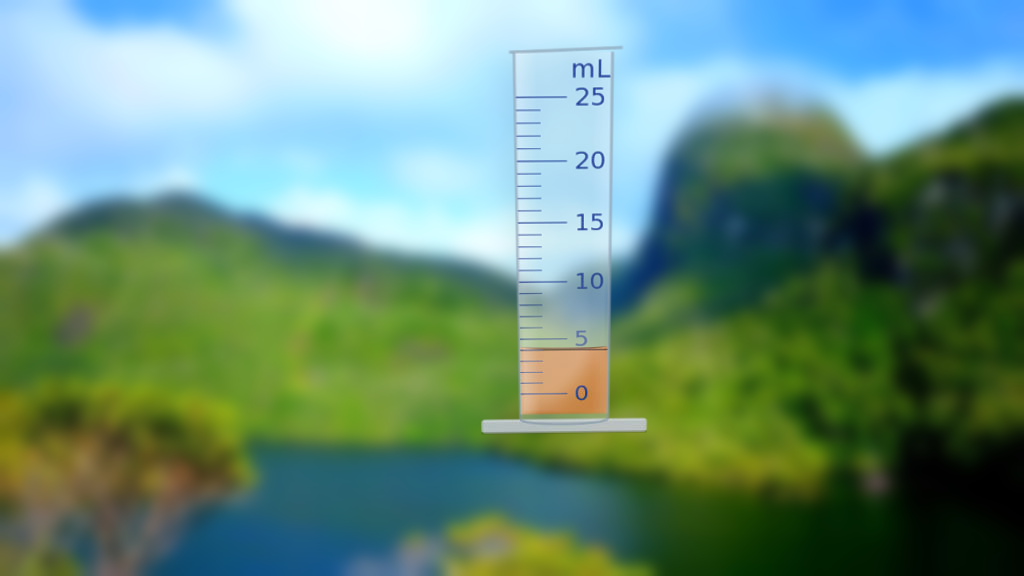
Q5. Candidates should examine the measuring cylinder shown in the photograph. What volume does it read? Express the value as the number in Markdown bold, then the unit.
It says **4** mL
